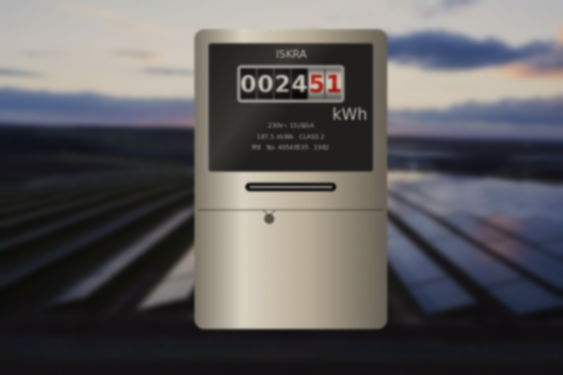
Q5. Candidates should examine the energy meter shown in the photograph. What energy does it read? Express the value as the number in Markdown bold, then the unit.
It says **24.51** kWh
